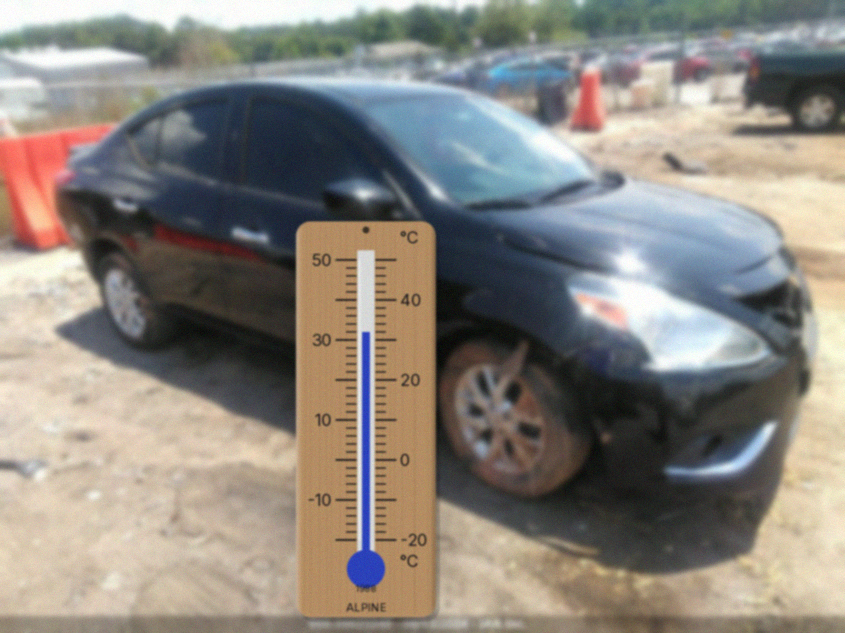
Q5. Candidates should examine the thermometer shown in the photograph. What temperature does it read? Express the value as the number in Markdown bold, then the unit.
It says **32** °C
